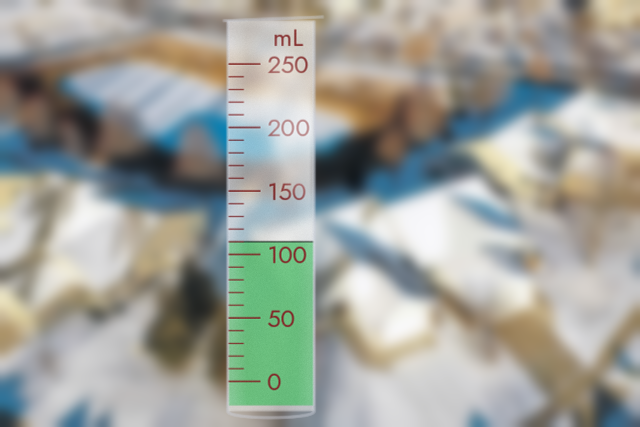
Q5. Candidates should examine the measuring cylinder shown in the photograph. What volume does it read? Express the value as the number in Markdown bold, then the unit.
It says **110** mL
